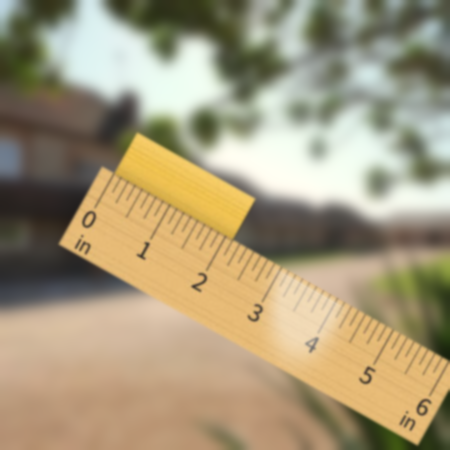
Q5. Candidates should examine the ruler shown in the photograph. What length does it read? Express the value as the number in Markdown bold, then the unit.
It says **2.125** in
